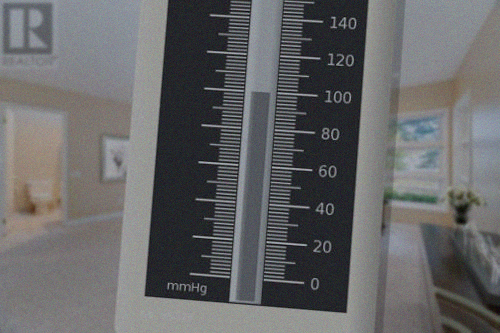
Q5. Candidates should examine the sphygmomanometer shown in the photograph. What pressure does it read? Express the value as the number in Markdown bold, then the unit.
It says **100** mmHg
